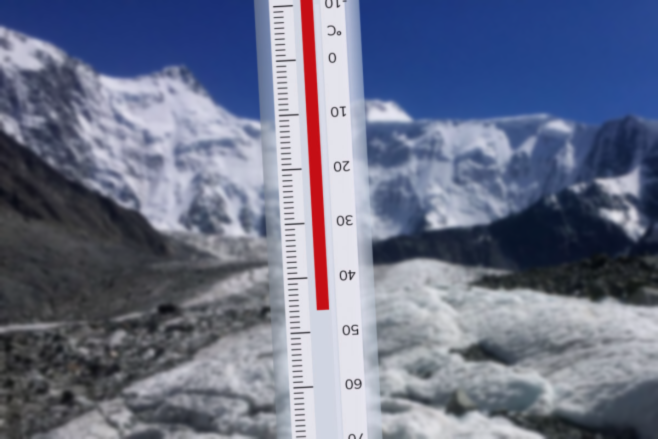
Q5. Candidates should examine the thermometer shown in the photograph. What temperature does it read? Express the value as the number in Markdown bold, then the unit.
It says **46** °C
